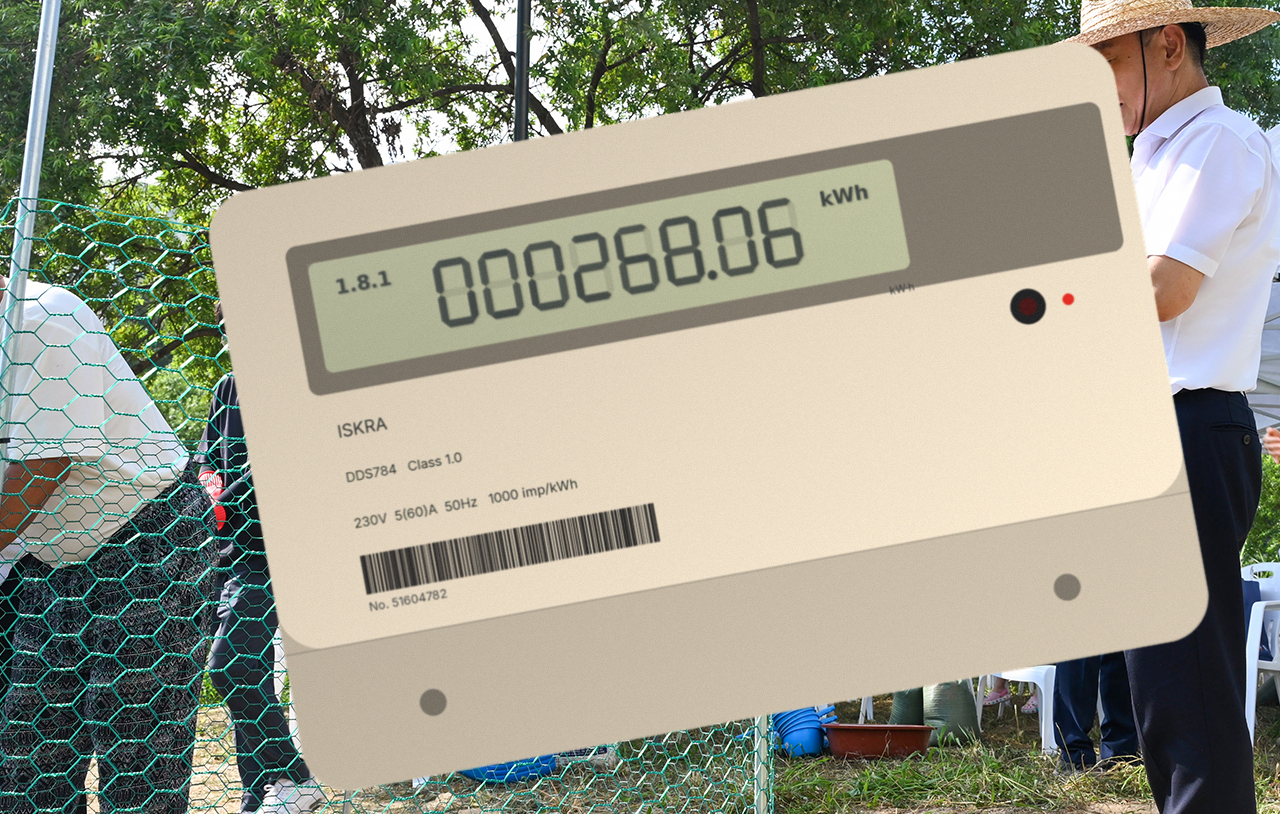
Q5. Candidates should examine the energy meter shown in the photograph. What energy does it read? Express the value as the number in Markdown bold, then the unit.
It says **268.06** kWh
